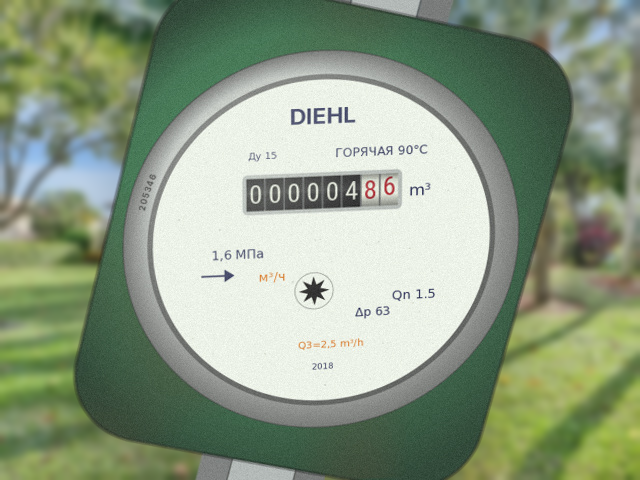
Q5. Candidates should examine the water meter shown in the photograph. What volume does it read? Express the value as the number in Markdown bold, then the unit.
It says **4.86** m³
